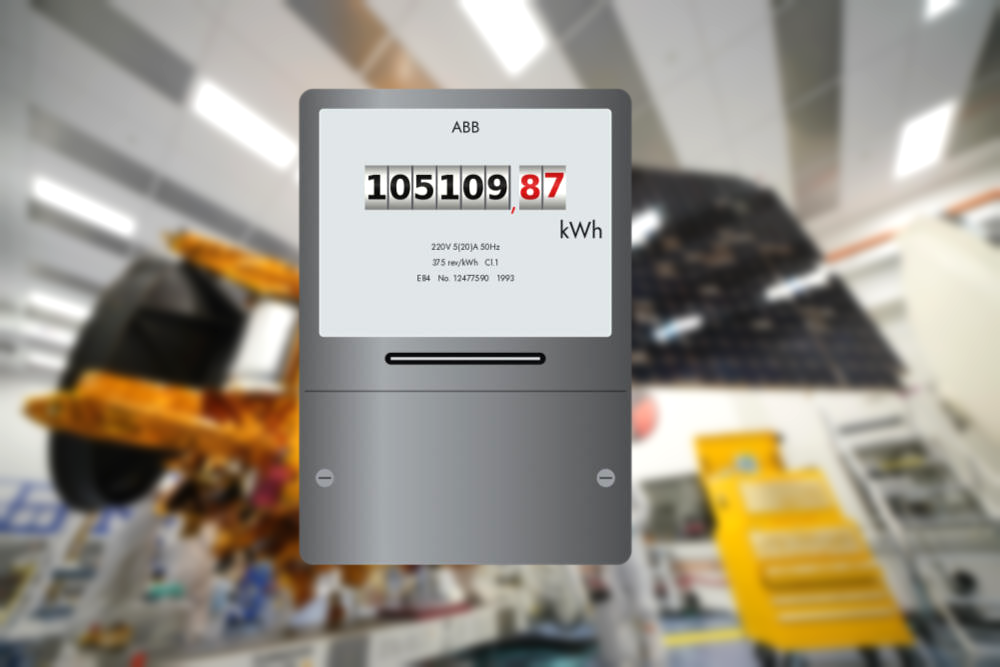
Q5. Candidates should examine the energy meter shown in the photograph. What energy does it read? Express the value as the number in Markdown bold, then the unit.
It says **105109.87** kWh
